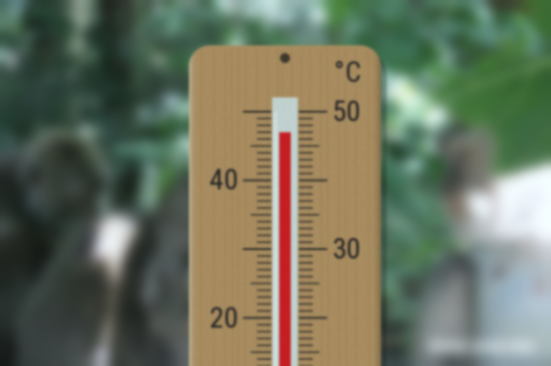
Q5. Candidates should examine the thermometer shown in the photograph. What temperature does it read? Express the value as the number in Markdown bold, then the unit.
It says **47** °C
